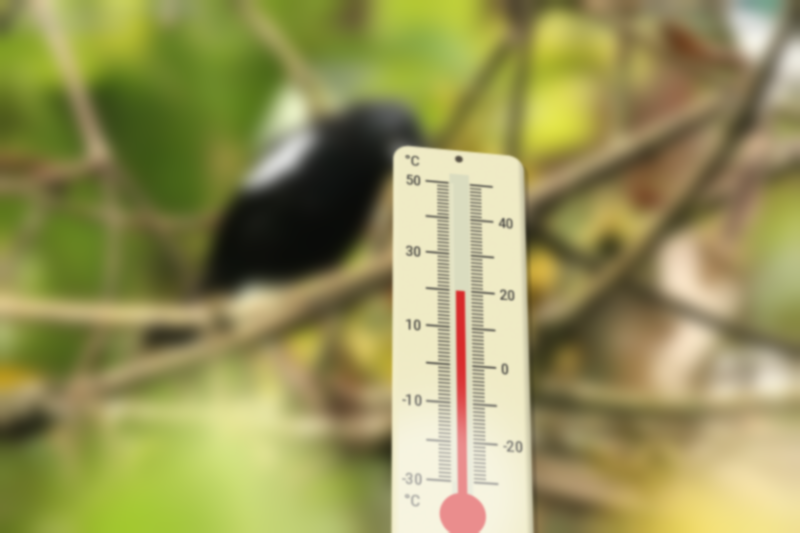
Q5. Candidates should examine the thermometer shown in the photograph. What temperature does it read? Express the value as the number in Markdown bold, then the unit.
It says **20** °C
